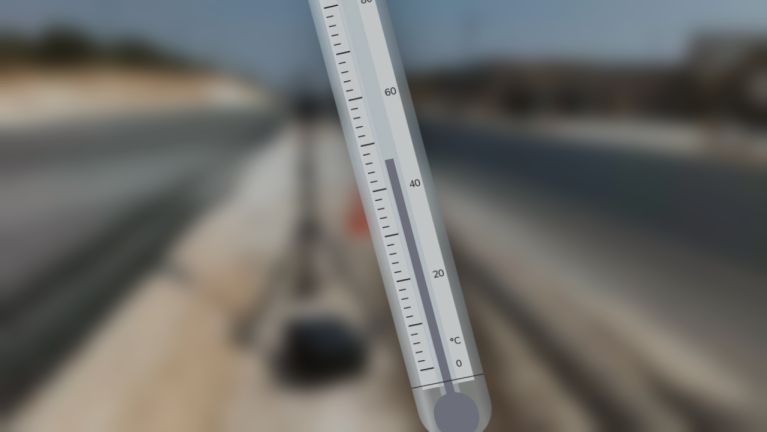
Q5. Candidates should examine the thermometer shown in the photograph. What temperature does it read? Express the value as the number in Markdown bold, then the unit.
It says **46** °C
